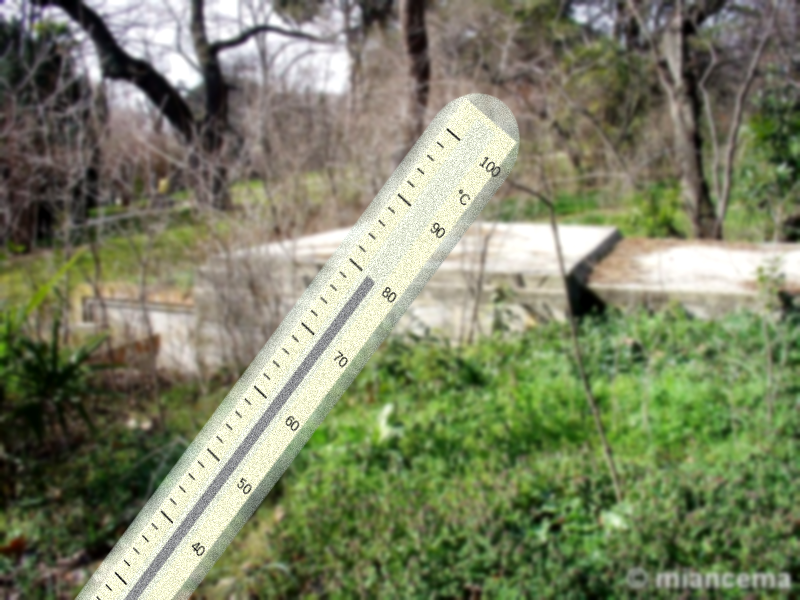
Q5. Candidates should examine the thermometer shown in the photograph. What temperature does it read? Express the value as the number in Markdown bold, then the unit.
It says **80** °C
